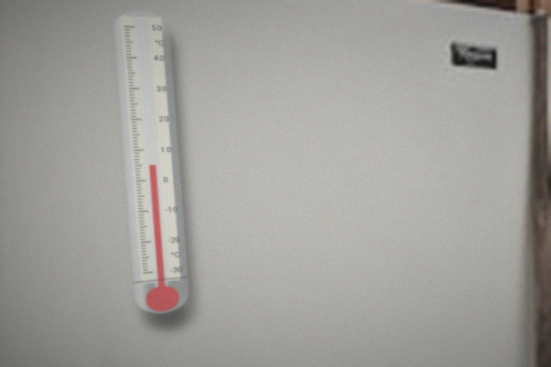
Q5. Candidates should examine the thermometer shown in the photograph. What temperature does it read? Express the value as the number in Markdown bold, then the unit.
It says **5** °C
